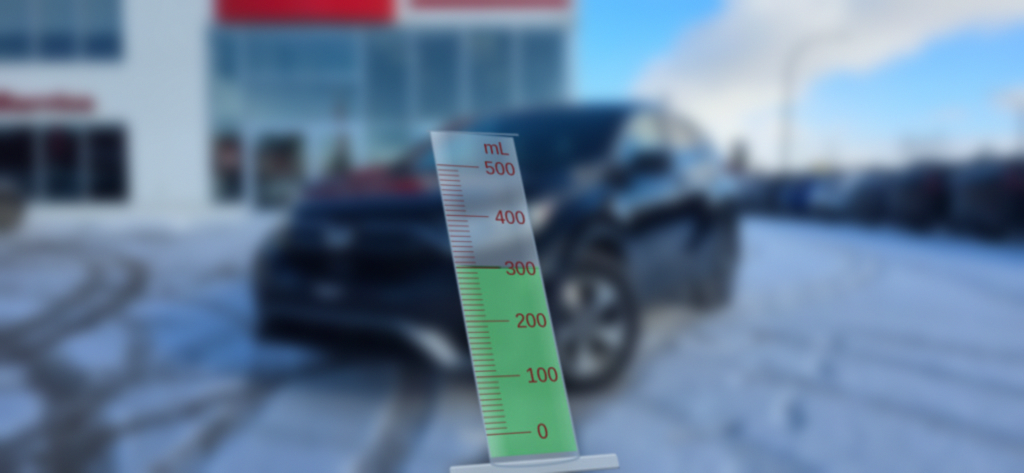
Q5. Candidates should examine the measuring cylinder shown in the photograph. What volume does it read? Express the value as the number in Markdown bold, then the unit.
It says **300** mL
